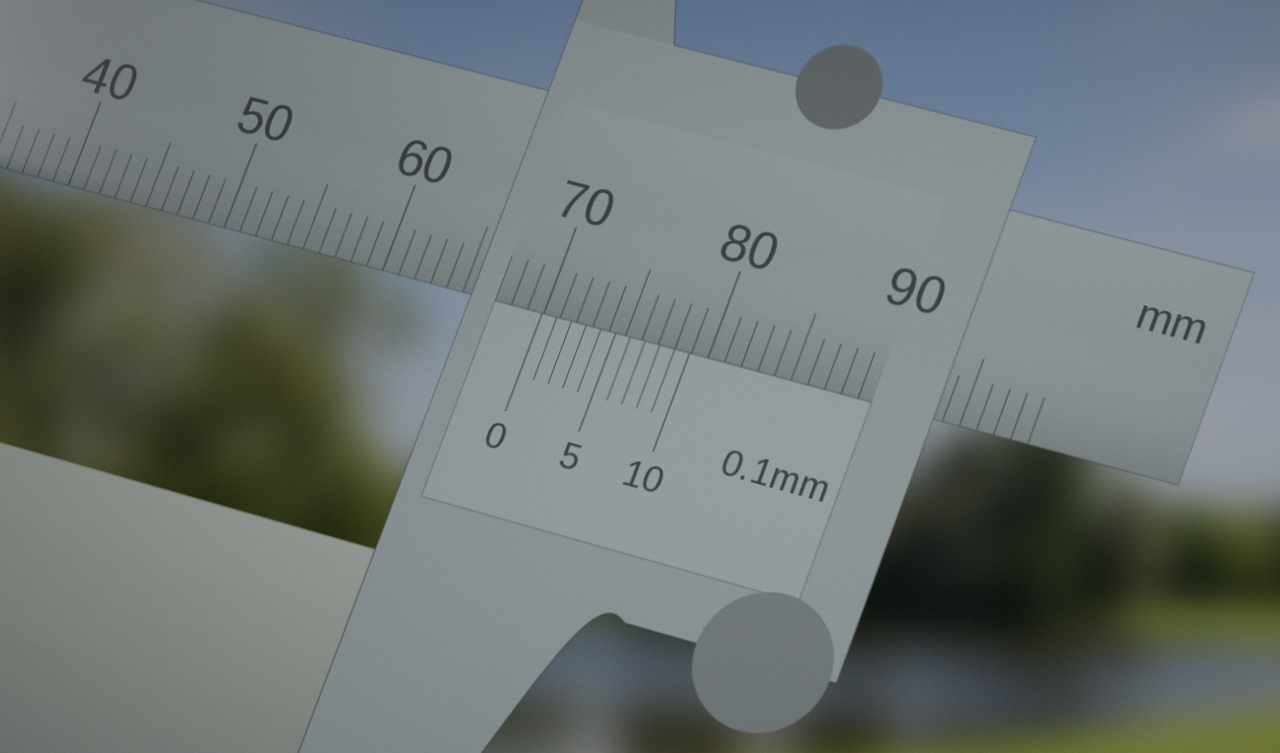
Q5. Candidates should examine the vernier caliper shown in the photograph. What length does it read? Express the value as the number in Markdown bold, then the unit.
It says **69.9** mm
